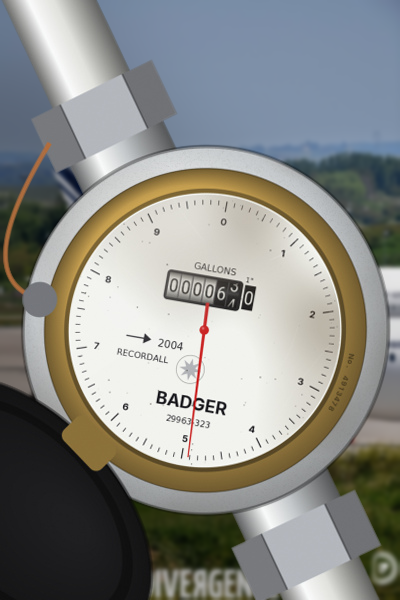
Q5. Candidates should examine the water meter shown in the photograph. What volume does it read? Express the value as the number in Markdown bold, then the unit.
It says **634.9** gal
